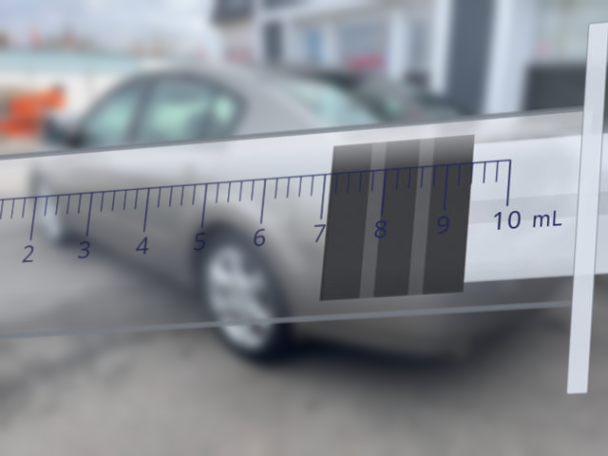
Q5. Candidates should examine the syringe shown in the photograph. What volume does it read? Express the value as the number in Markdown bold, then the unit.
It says **7.1** mL
